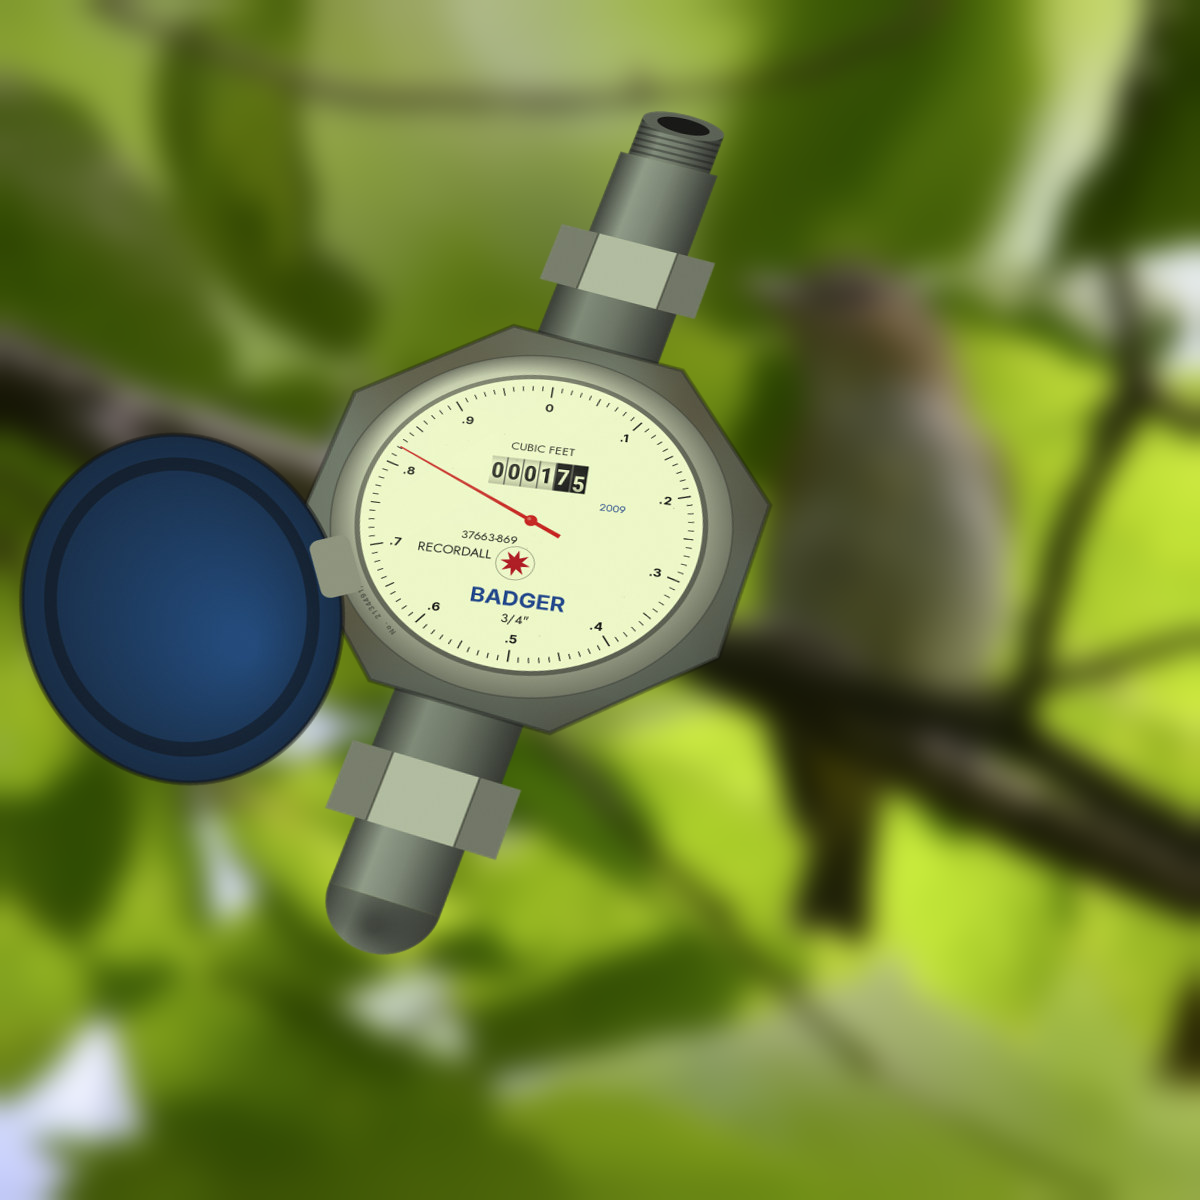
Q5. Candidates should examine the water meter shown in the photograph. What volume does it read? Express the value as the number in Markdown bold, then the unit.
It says **174.82** ft³
